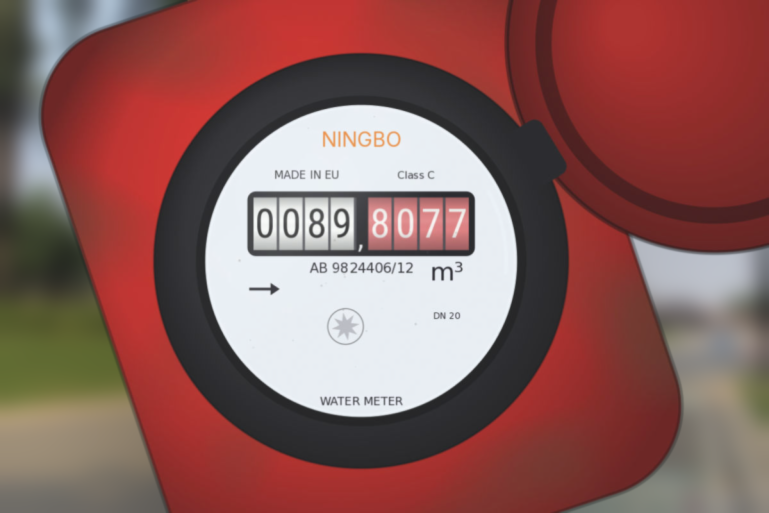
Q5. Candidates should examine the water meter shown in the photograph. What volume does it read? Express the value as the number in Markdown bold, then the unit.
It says **89.8077** m³
